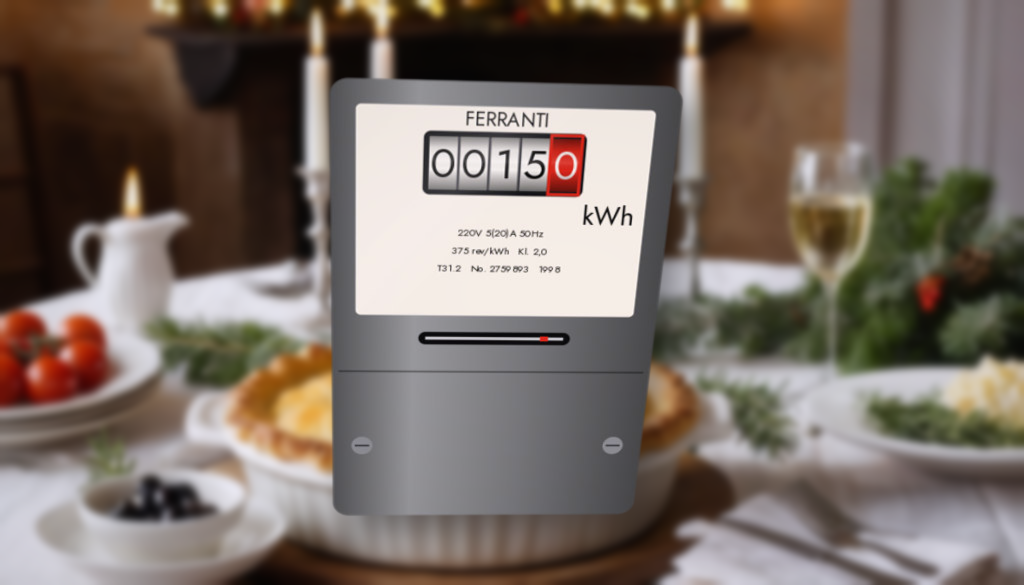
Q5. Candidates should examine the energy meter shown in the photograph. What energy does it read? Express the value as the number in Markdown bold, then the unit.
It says **15.0** kWh
